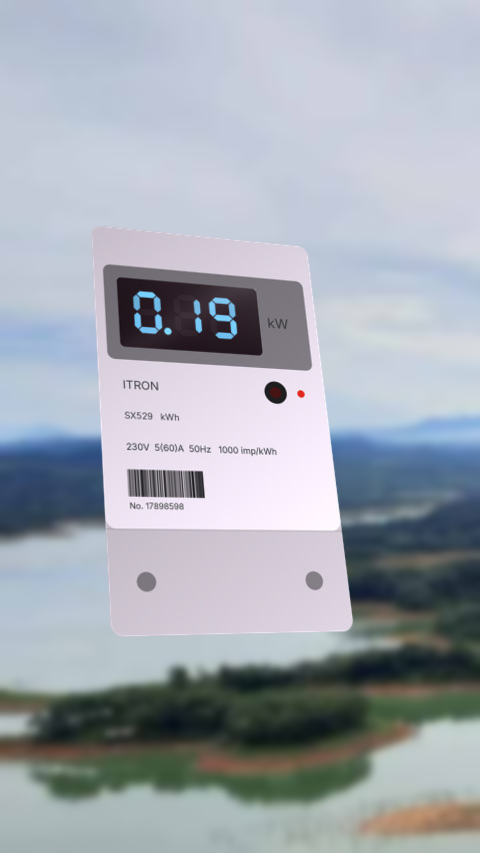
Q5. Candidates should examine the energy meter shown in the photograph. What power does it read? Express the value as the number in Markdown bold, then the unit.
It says **0.19** kW
